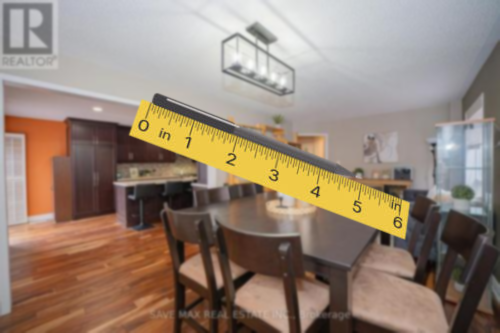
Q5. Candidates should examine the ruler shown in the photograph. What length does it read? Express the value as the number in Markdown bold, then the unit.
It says **5** in
